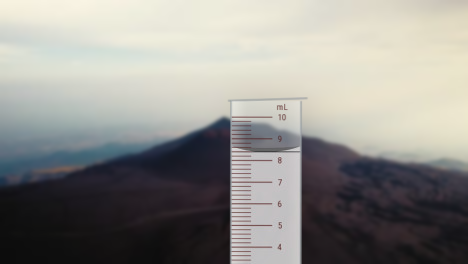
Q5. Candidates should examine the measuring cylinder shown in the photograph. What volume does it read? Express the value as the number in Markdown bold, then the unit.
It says **8.4** mL
